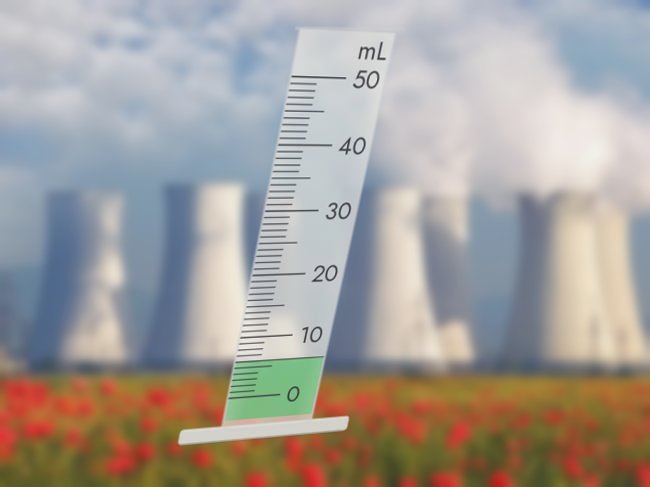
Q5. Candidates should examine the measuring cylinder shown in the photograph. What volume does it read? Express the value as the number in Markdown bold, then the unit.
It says **6** mL
